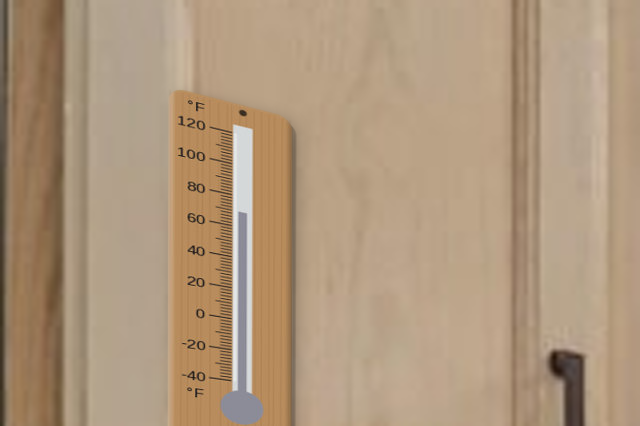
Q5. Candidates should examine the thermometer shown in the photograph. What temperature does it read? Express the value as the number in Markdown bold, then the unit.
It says **70** °F
